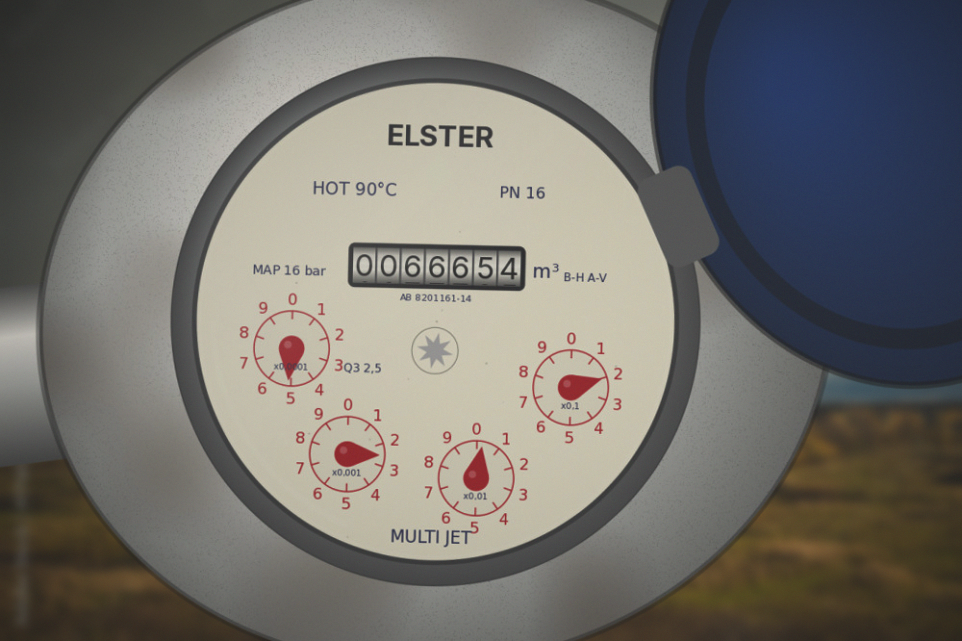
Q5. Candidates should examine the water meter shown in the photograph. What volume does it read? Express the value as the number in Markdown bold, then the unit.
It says **66654.2025** m³
